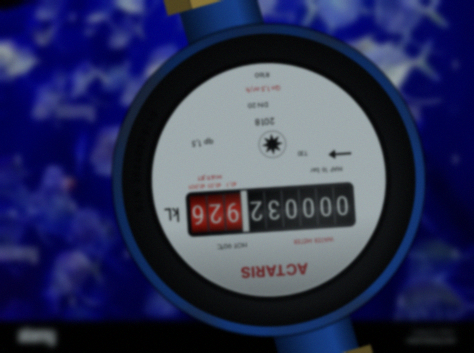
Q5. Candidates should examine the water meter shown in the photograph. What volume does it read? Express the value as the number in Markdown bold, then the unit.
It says **32.926** kL
